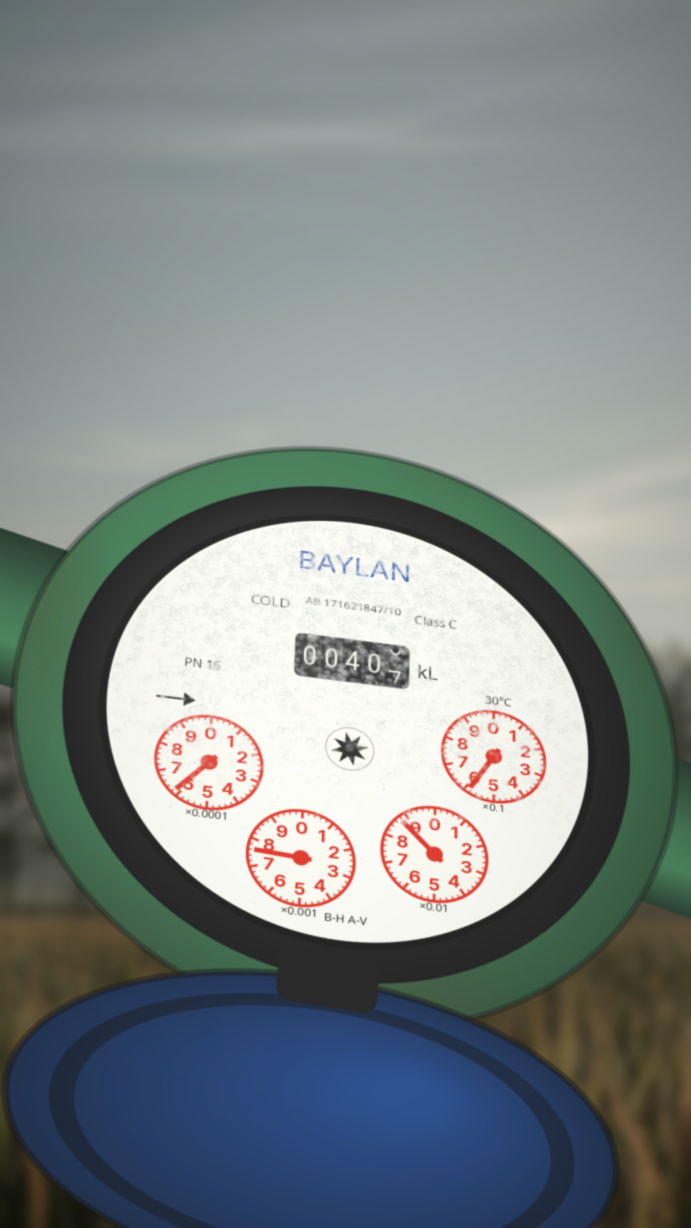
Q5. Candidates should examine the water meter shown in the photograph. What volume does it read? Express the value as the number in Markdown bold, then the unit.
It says **406.5876** kL
